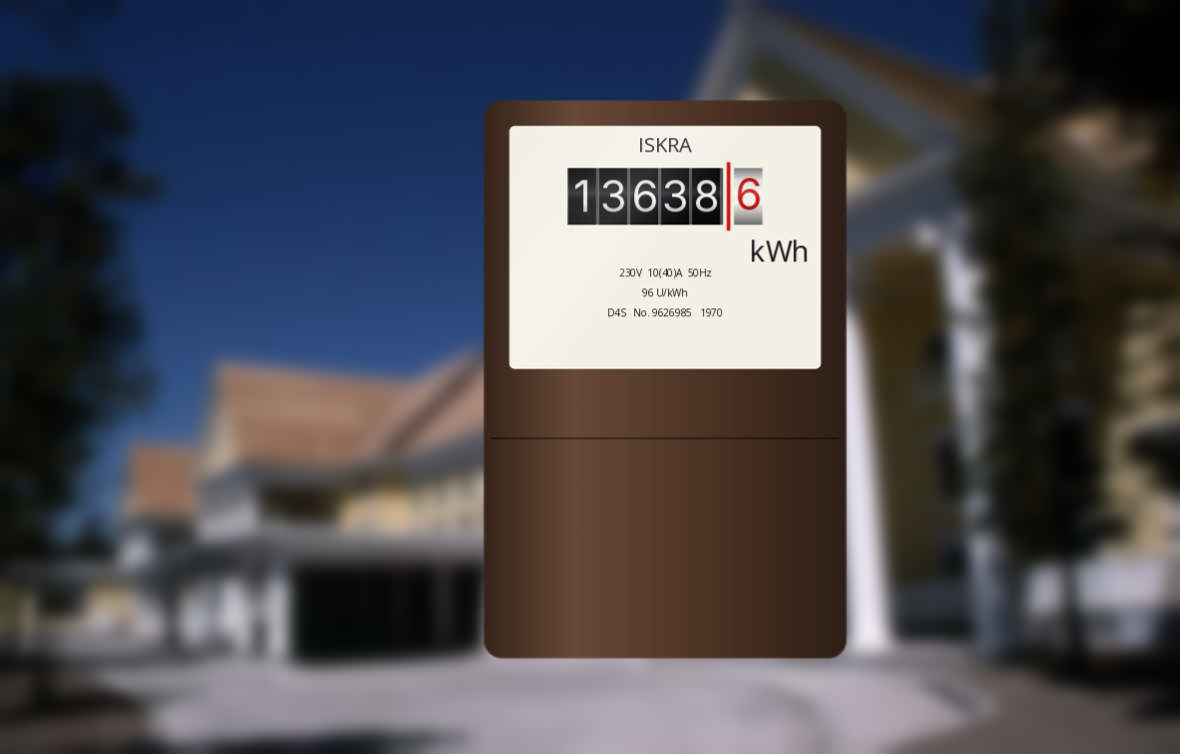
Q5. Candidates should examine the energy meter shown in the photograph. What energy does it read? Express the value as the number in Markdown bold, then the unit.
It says **13638.6** kWh
